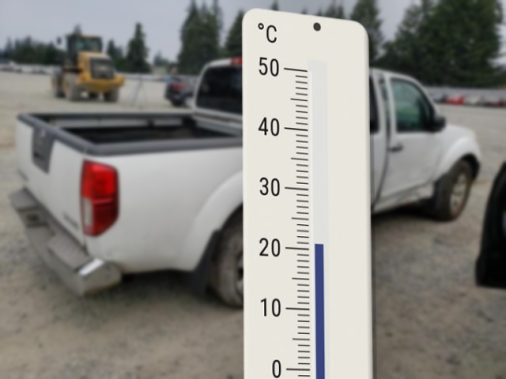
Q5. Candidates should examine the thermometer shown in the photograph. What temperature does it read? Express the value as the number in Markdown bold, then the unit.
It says **21** °C
